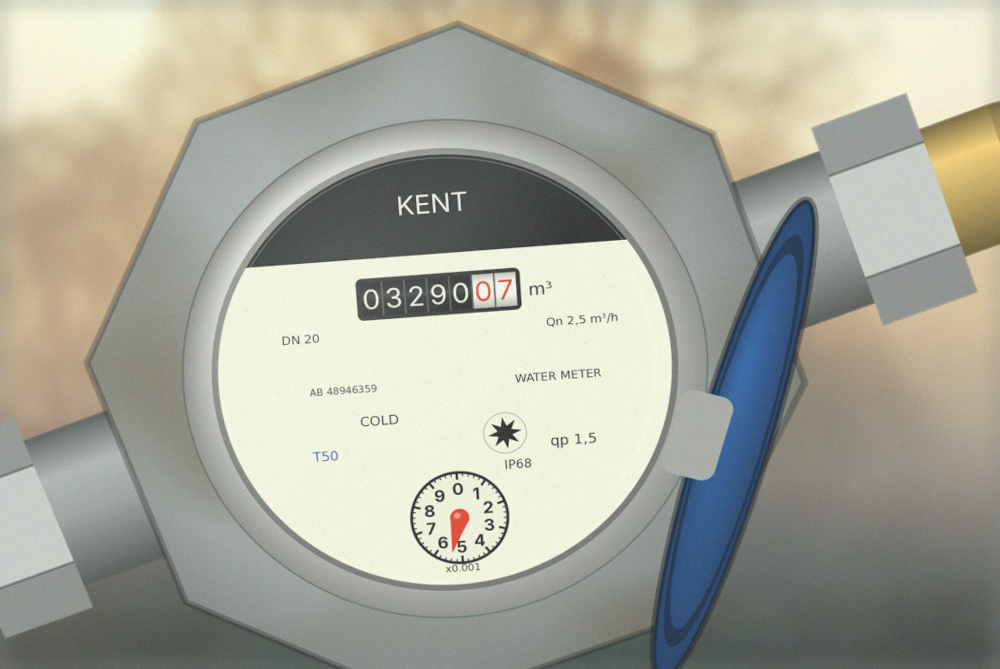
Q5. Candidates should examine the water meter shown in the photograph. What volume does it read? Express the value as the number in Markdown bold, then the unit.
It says **3290.075** m³
